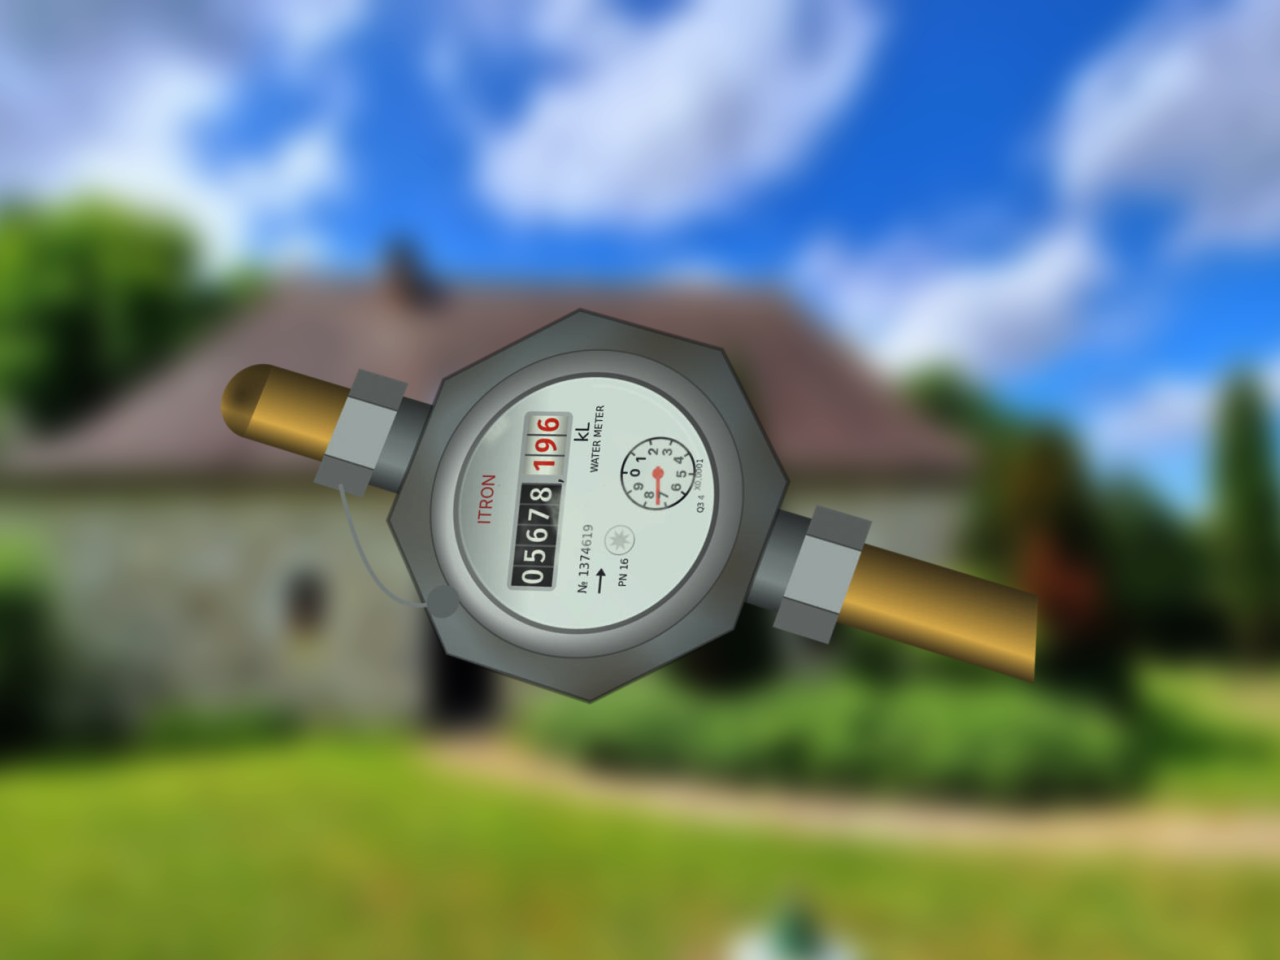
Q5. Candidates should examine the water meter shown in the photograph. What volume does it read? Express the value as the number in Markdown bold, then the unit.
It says **5678.1967** kL
